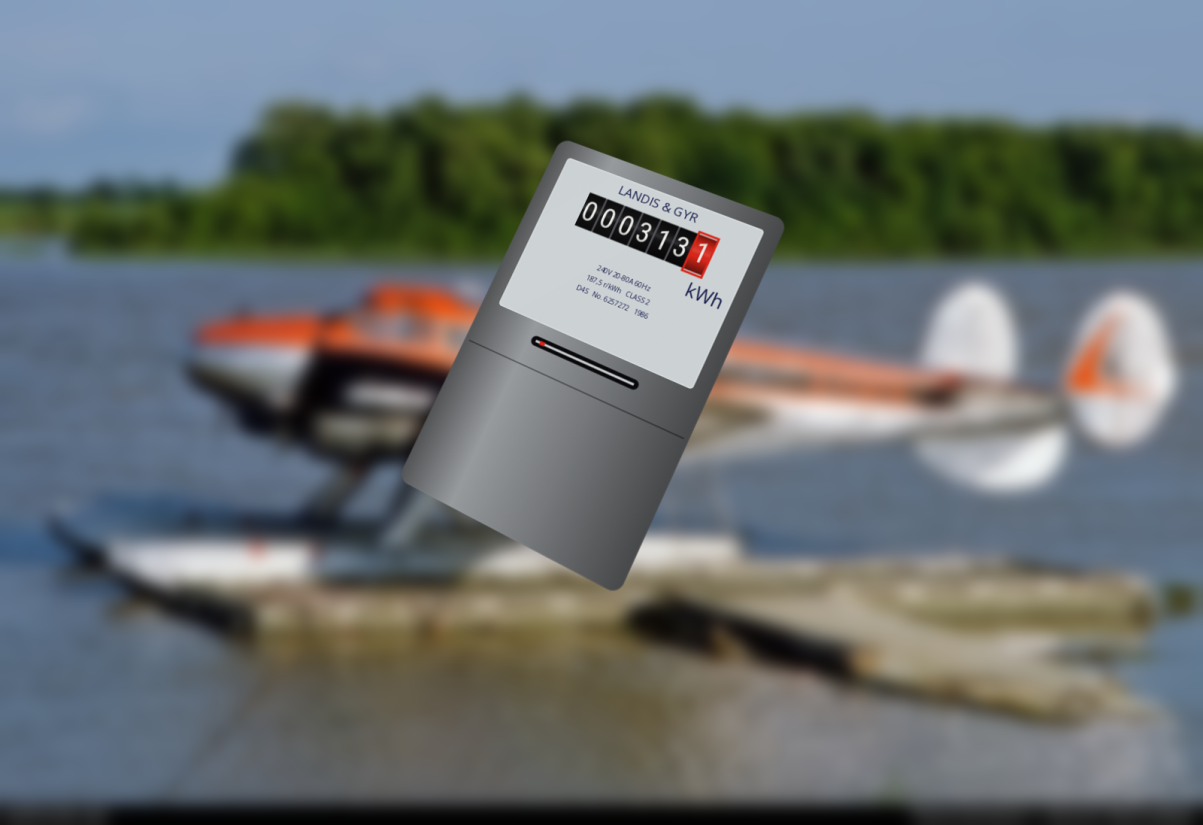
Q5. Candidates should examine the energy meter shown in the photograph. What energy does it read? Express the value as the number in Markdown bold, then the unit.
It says **313.1** kWh
